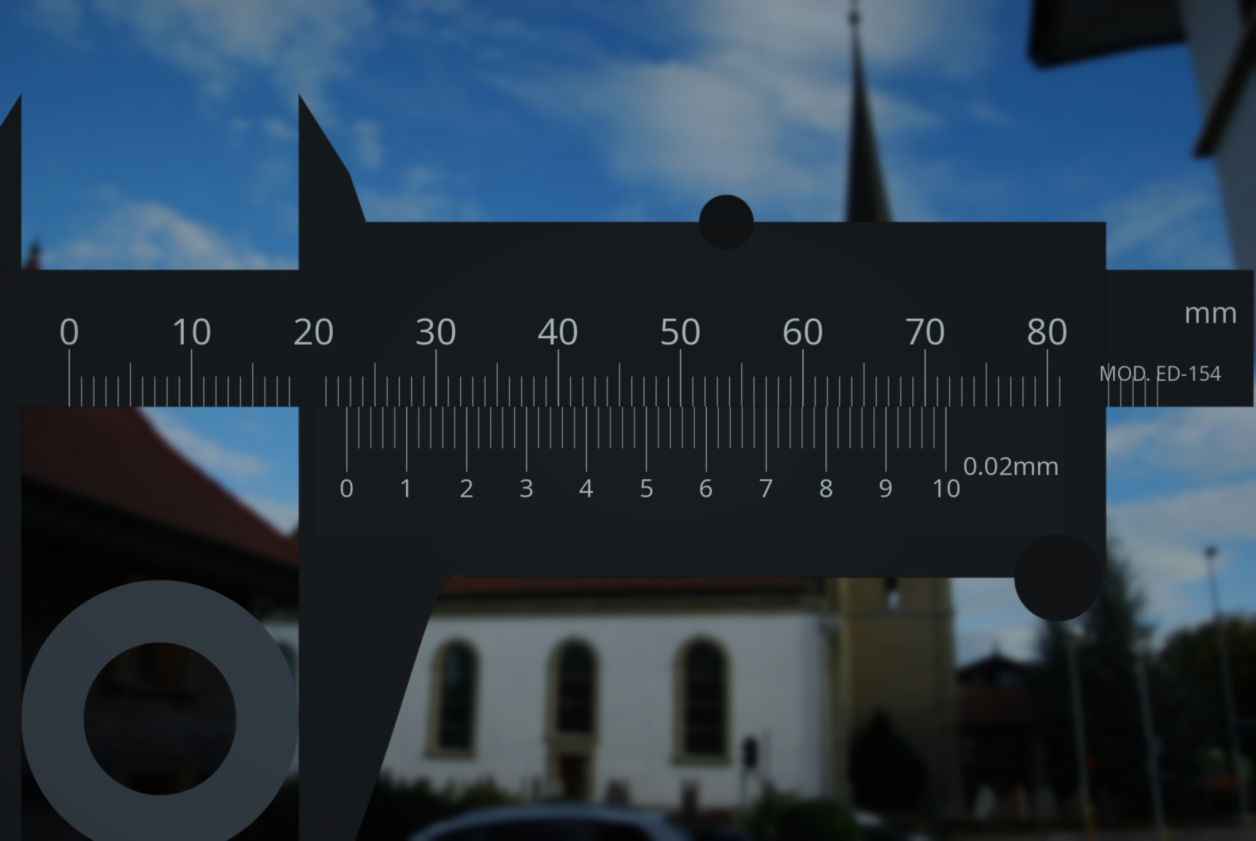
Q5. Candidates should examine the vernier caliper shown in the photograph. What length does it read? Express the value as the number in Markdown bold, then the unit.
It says **22.7** mm
